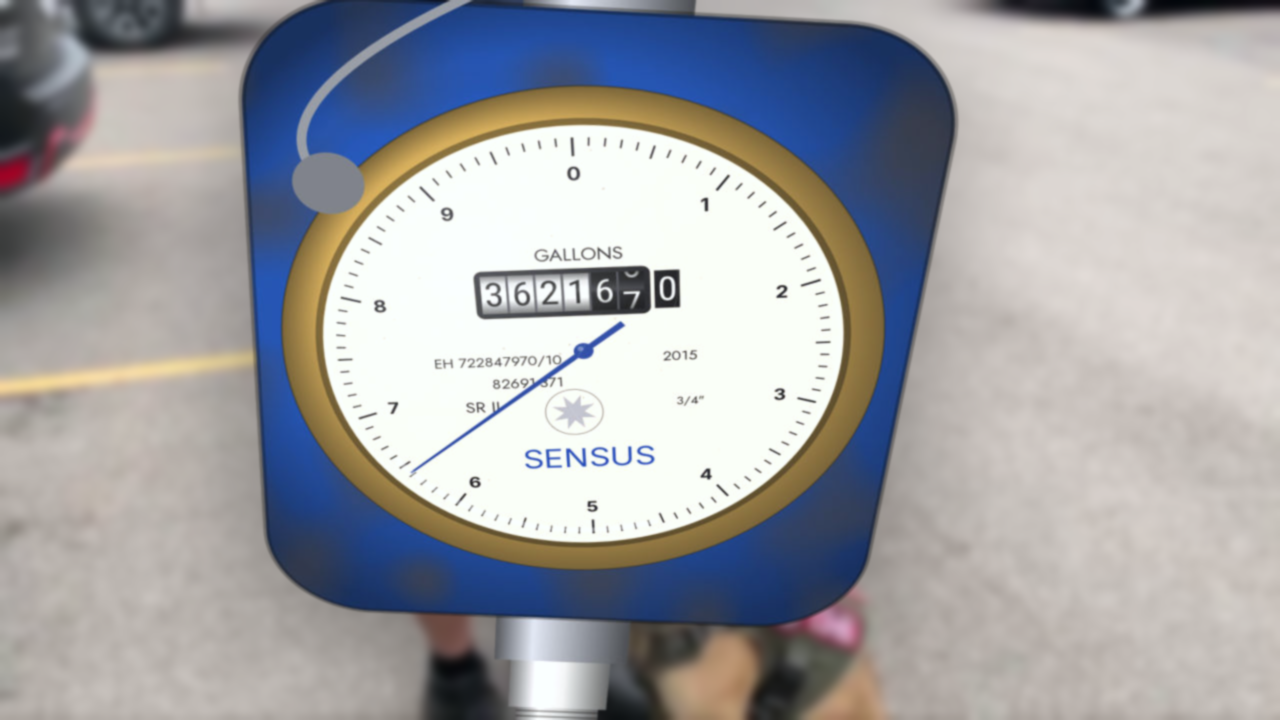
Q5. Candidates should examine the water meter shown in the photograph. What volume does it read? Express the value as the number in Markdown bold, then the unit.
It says **3621666.4** gal
